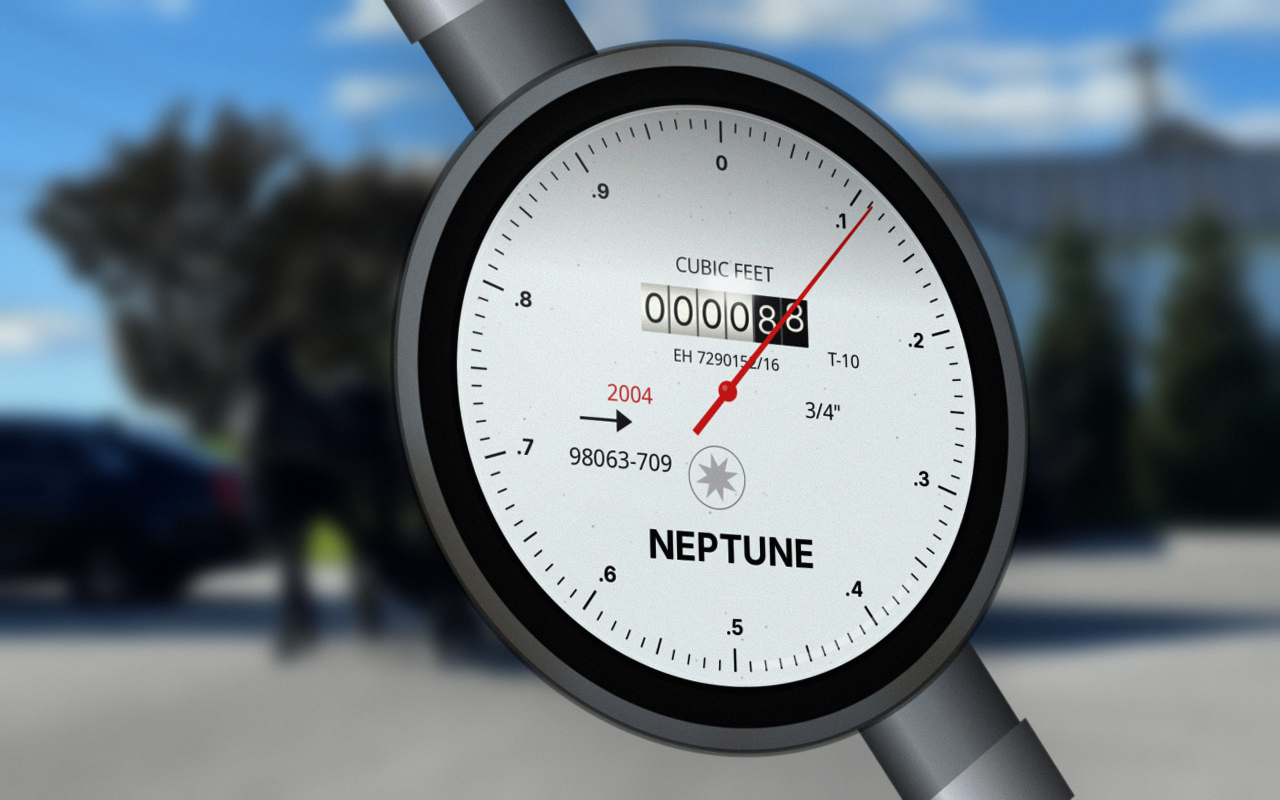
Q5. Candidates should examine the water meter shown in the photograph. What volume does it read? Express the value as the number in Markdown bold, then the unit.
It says **88.11** ft³
